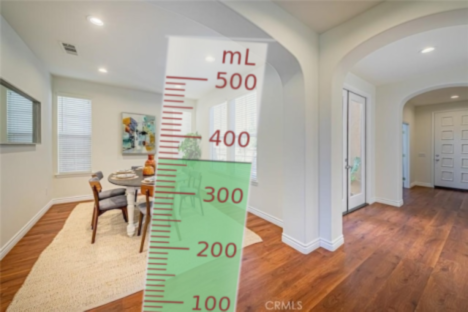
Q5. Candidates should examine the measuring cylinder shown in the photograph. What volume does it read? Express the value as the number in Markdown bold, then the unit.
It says **360** mL
